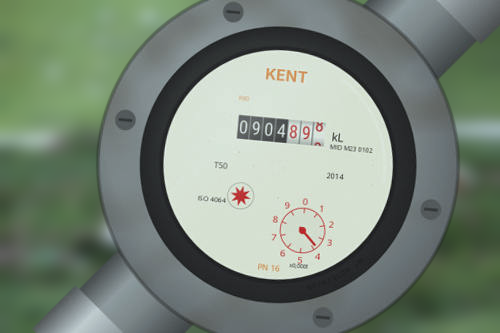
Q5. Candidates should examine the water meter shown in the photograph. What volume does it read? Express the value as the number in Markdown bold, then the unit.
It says **904.8983** kL
